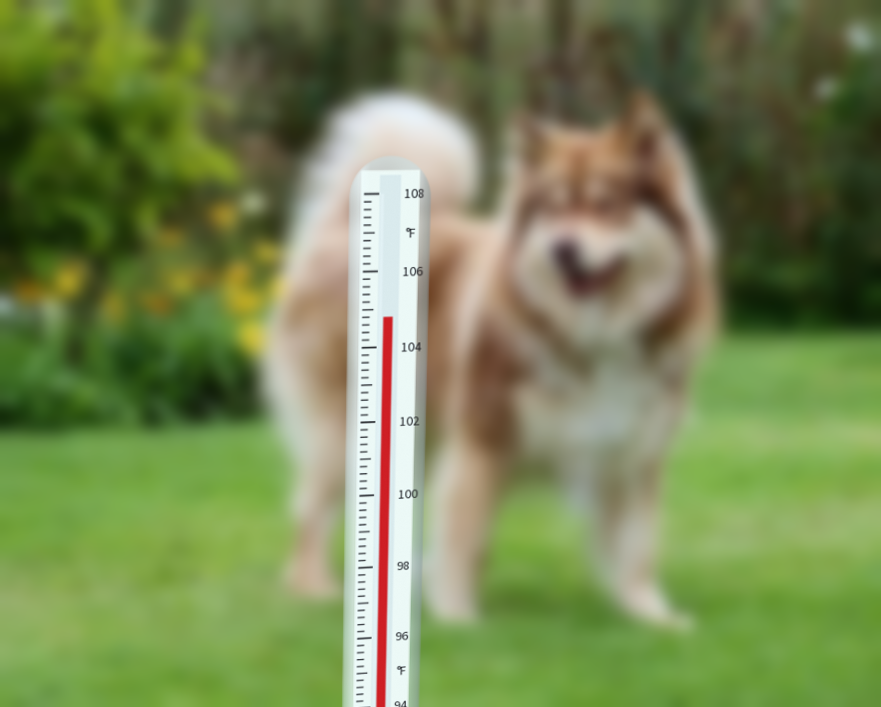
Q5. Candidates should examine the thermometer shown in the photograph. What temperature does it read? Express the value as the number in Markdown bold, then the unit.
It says **104.8** °F
